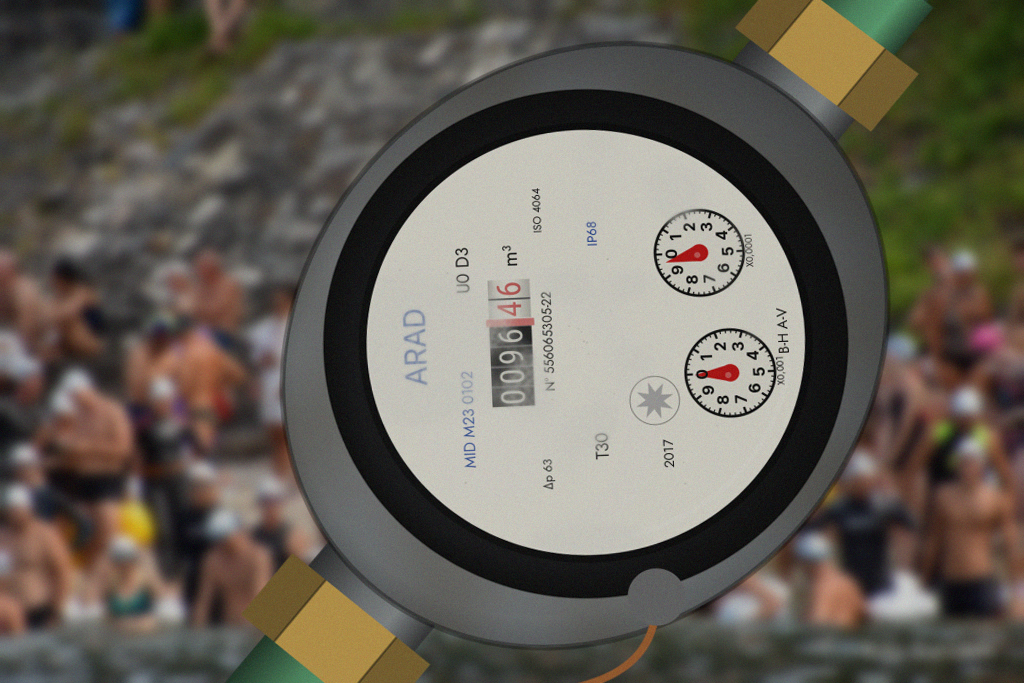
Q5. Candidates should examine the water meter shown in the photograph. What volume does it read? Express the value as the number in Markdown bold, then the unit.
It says **96.4599** m³
